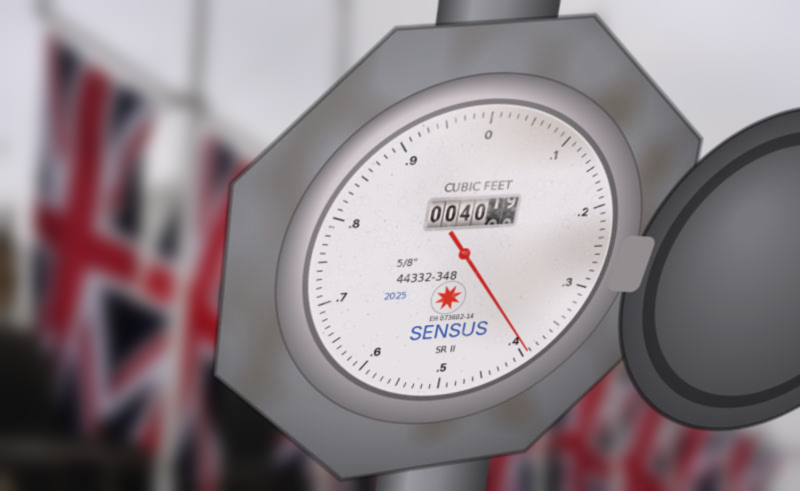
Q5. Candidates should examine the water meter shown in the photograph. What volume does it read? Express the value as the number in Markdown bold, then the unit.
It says **4019.39** ft³
